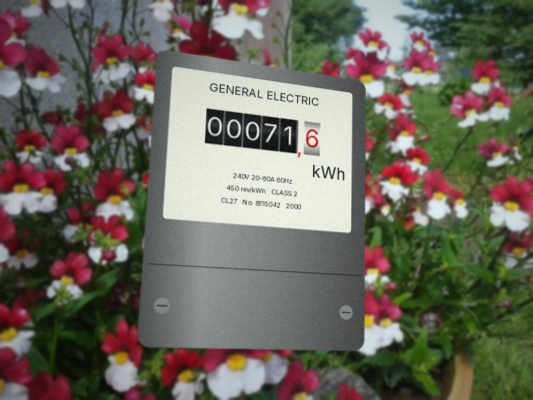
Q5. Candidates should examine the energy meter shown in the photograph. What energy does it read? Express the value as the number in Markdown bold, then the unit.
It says **71.6** kWh
